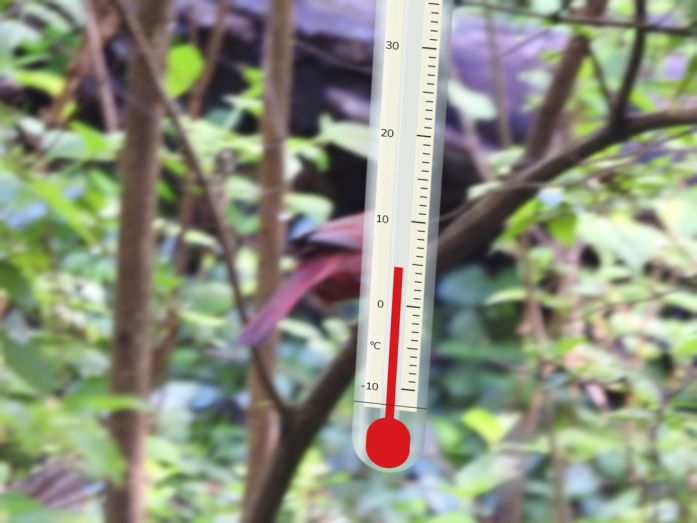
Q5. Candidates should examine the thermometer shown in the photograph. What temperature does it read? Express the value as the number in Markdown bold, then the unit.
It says **4.5** °C
